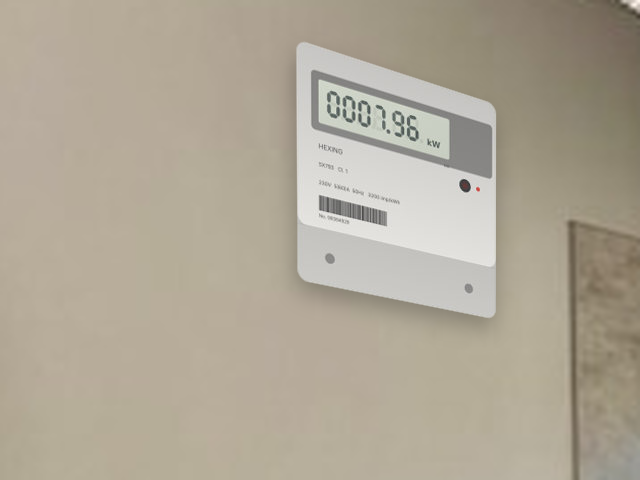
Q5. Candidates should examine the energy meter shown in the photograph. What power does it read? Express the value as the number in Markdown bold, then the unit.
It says **7.96** kW
